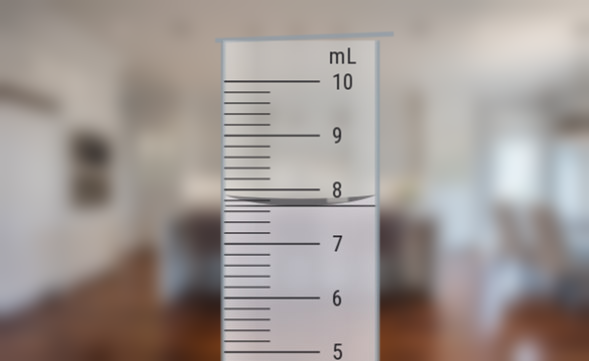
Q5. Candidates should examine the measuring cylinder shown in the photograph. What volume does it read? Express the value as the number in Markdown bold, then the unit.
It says **7.7** mL
